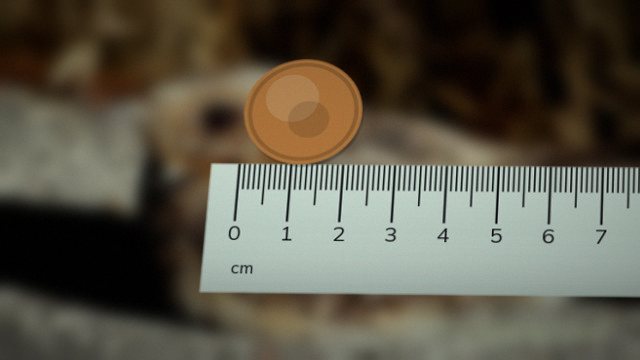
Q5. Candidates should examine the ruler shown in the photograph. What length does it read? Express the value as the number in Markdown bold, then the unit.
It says **2.3** cm
